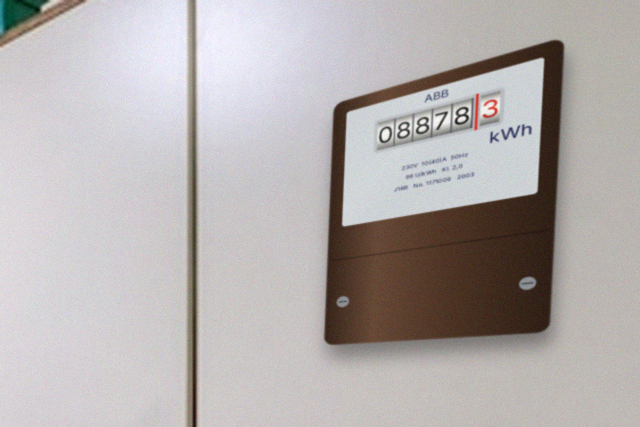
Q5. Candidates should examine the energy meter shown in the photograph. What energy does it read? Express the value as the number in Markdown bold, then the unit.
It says **8878.3** kWh
